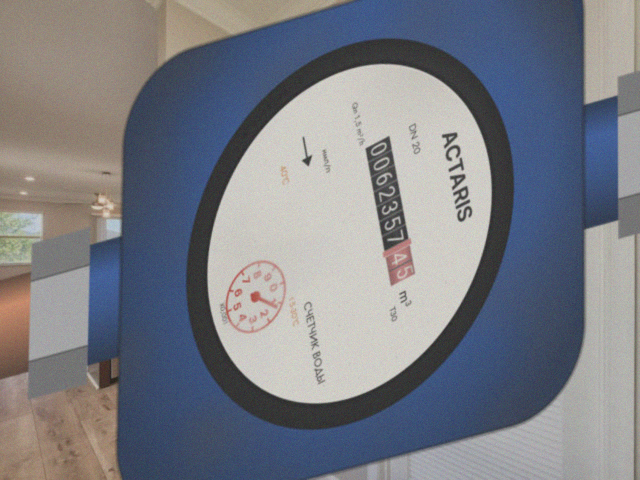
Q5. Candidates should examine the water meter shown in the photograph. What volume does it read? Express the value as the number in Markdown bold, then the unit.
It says **62357.451** m³
